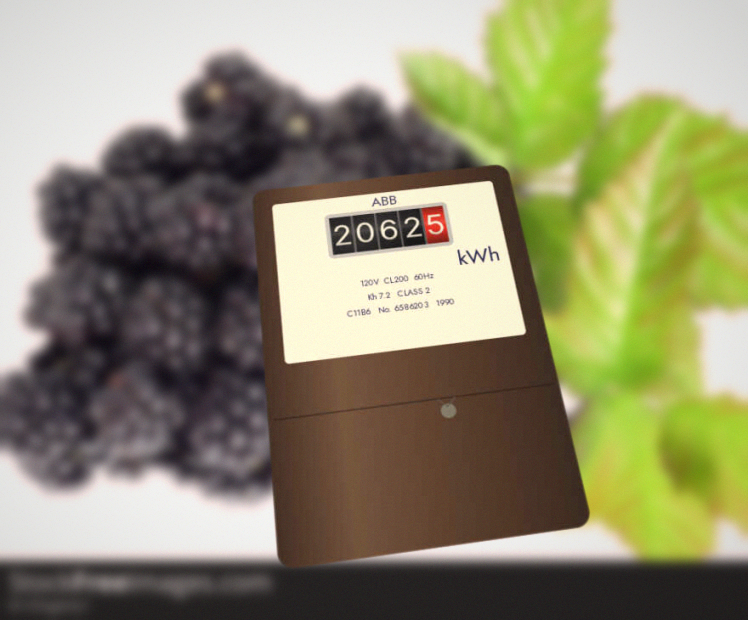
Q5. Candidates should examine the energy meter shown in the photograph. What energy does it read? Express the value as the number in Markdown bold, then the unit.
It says **2062.5** kWh
